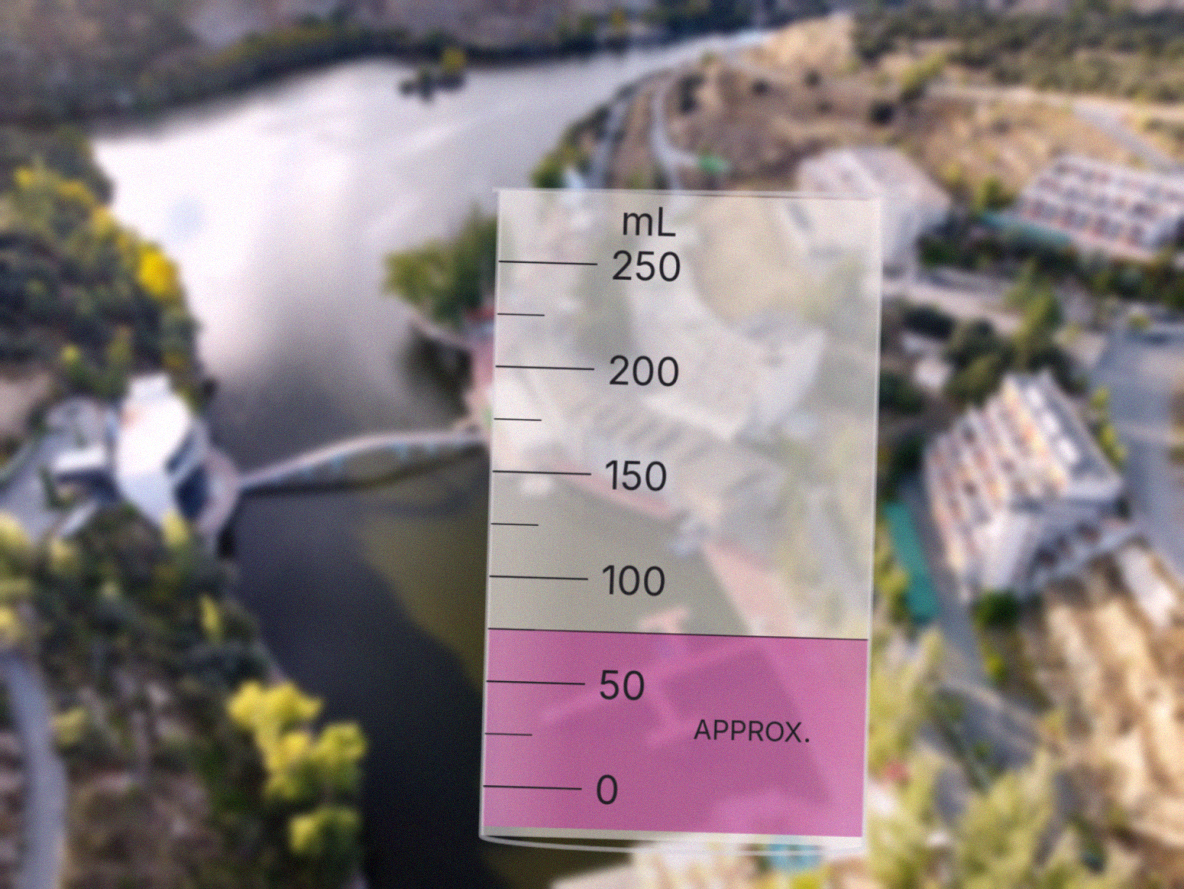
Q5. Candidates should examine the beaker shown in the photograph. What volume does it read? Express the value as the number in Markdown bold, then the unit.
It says **75** mL
